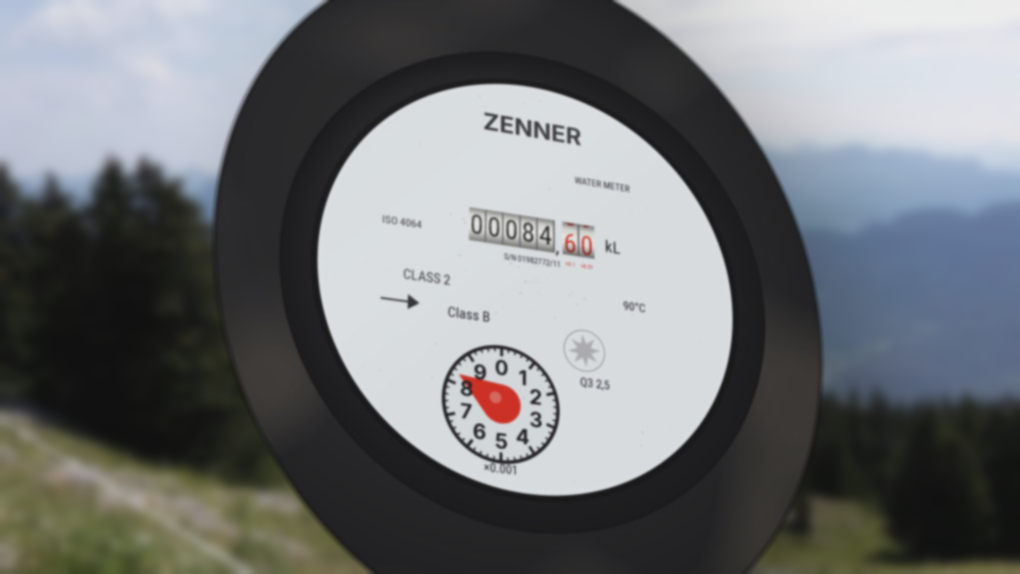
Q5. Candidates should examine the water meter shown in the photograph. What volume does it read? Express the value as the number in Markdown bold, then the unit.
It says **84.598** kL
